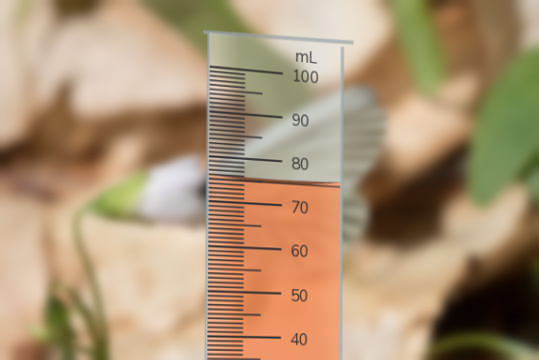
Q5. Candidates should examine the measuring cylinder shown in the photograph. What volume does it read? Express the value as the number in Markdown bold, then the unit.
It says **75** mL
